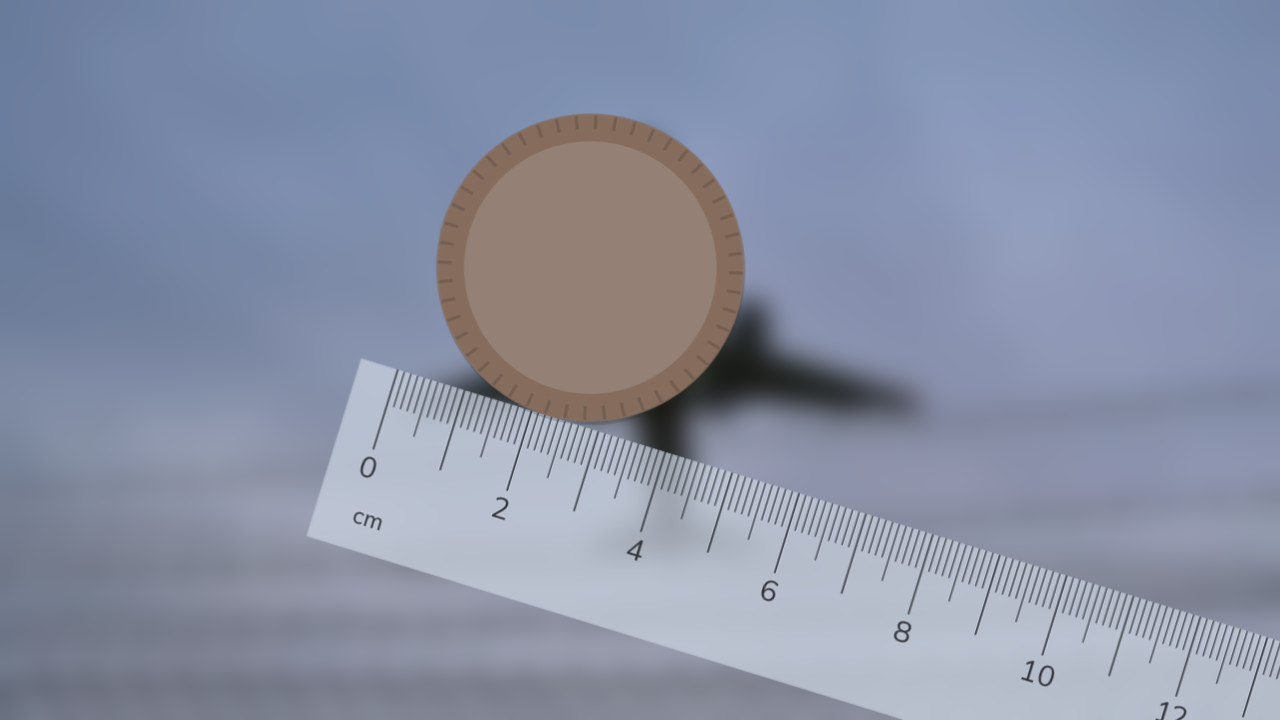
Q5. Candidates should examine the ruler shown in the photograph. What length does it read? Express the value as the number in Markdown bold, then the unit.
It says **4.4** cm
